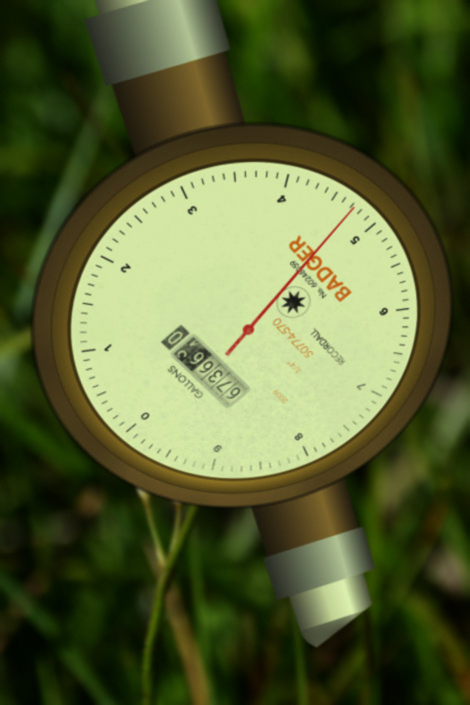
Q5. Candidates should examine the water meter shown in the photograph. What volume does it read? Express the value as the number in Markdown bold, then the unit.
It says **6736634.7** gal
